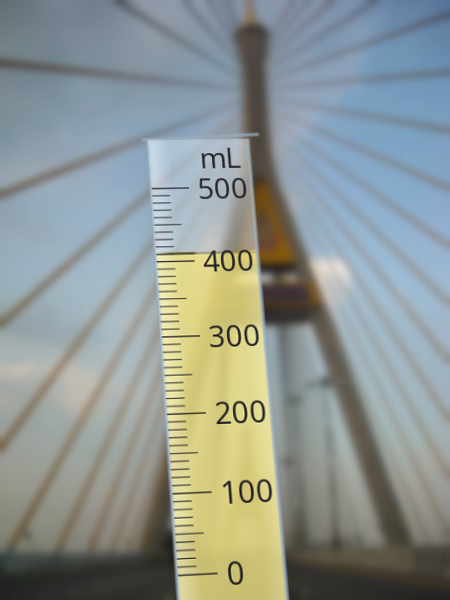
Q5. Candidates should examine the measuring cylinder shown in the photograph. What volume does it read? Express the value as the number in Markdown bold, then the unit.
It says **410** mL
